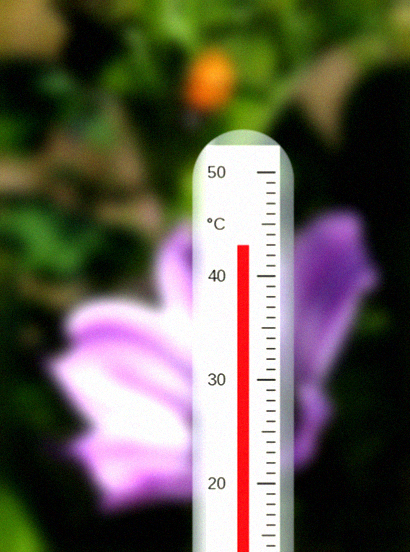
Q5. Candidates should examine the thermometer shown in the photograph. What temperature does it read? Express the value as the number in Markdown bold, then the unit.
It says **43** °C
